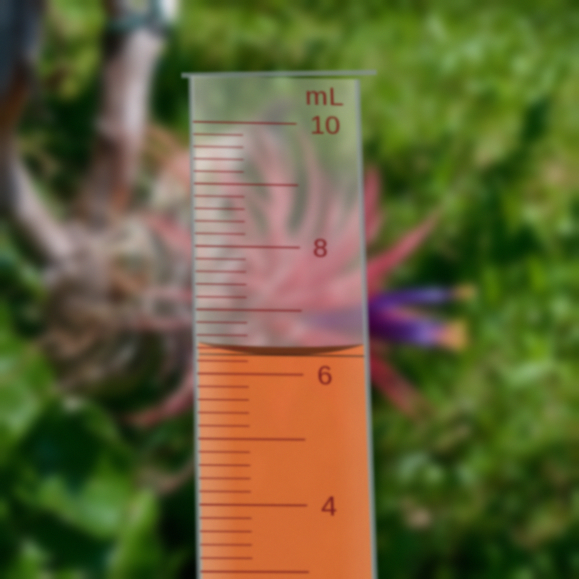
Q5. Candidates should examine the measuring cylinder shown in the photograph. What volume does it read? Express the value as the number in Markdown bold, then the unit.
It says **6.3** mL
